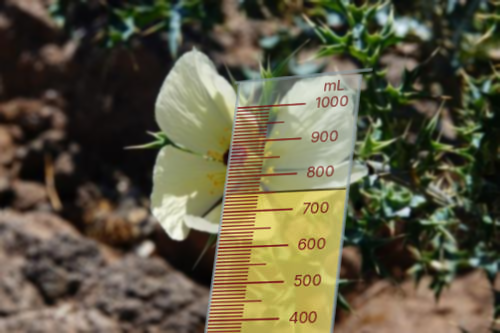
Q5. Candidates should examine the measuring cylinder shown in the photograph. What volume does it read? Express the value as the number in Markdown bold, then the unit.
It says **750** mL
